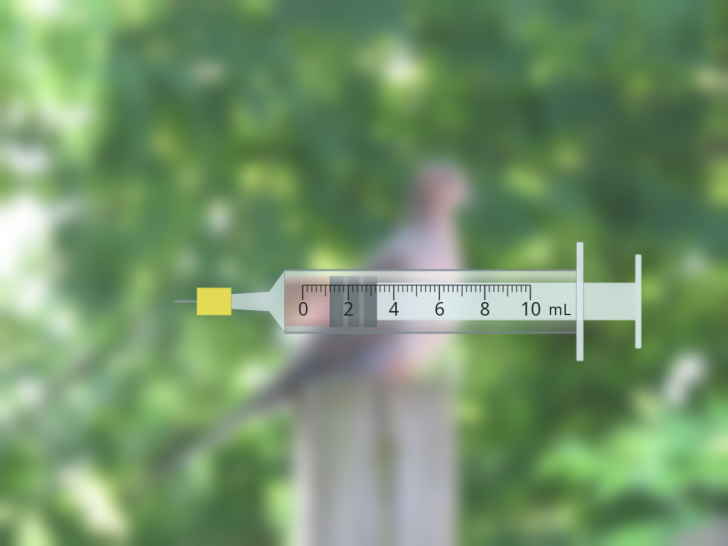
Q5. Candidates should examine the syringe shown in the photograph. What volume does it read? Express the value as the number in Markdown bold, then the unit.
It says **1.2** mL
